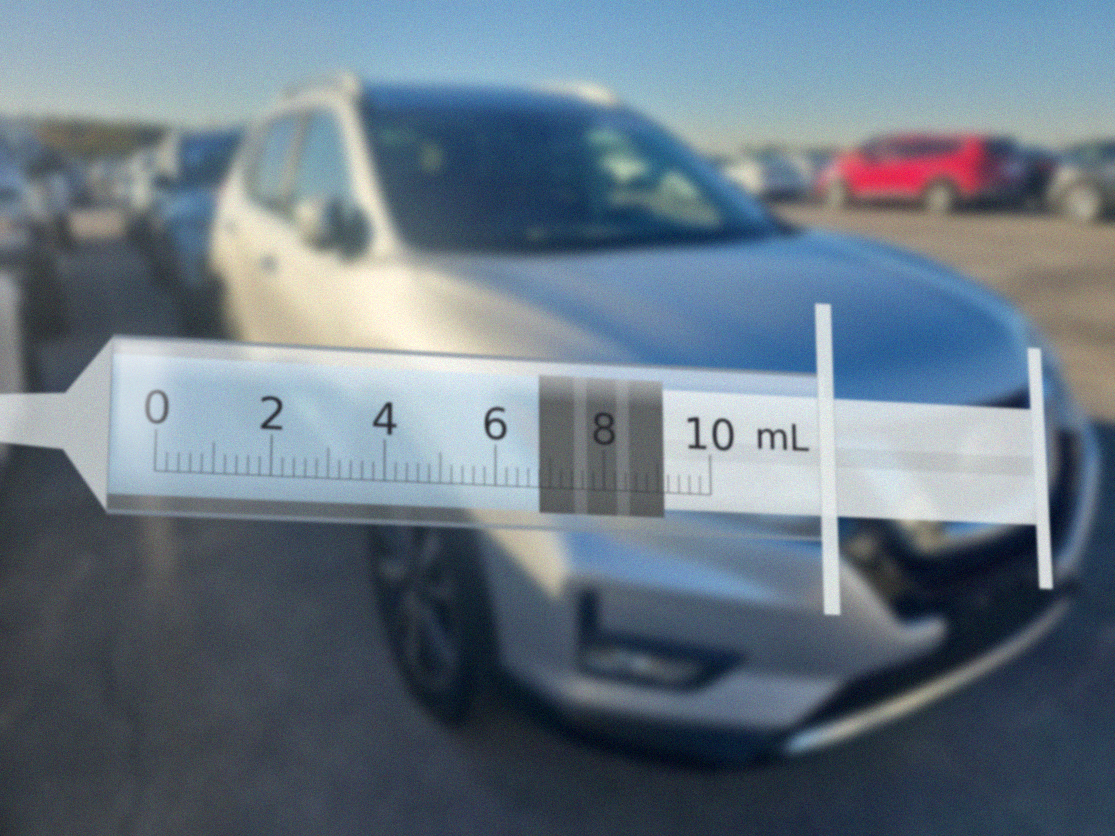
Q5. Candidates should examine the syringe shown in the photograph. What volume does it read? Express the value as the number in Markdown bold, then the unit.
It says **6.8** mL
